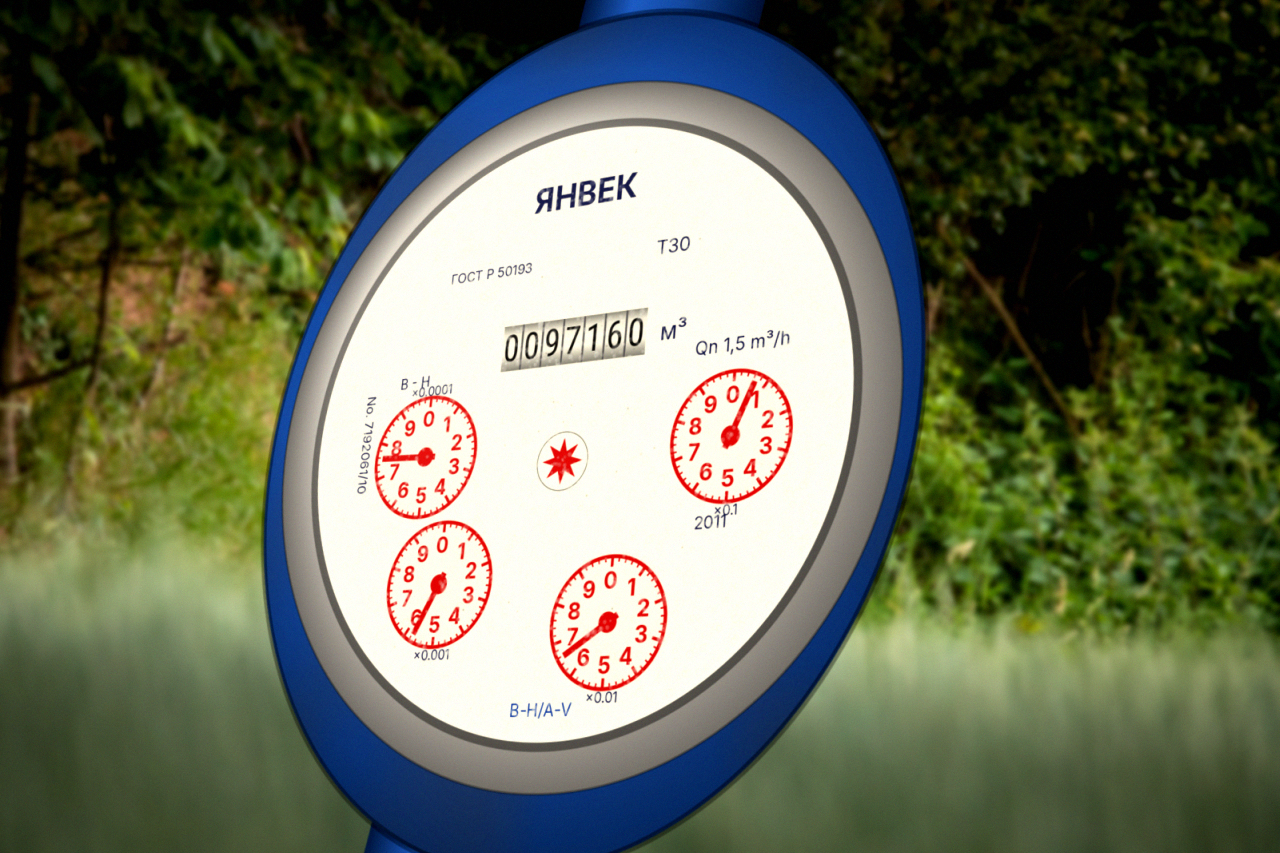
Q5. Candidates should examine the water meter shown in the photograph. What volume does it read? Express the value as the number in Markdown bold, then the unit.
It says **97160.0657** m³
